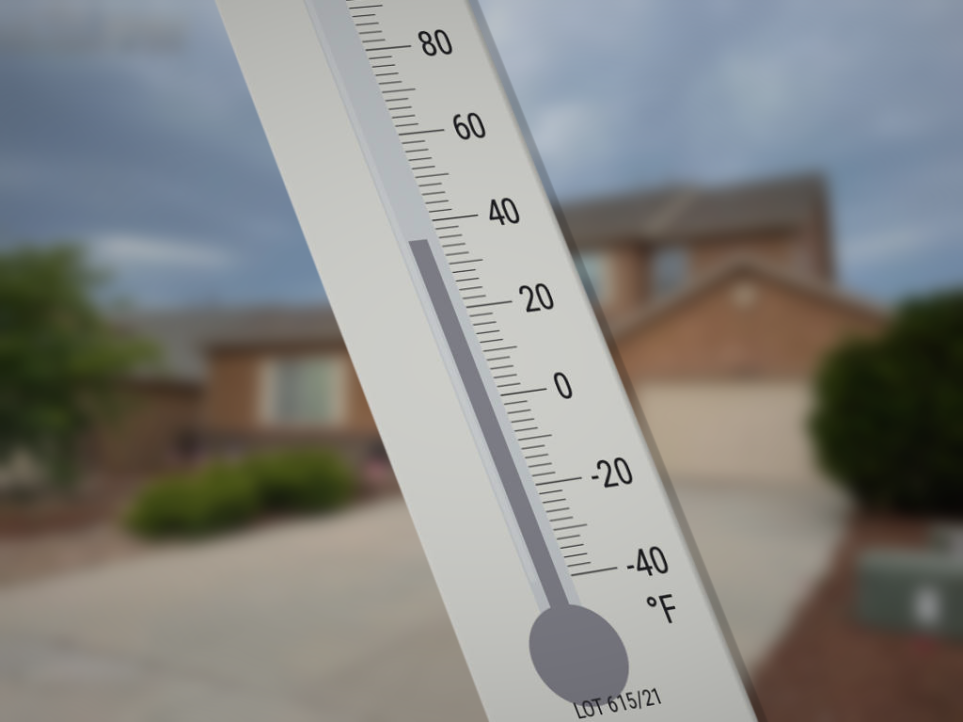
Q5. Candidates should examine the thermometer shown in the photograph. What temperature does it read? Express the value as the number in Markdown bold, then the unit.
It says **36** °F
